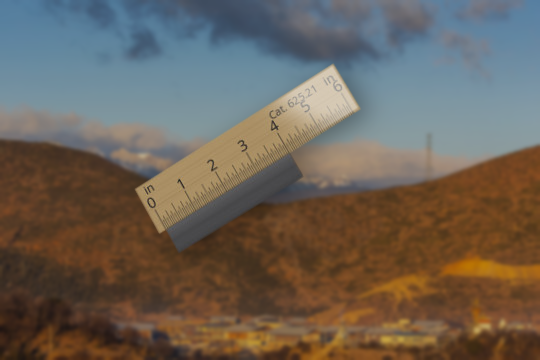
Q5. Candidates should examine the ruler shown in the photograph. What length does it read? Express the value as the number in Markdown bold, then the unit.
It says **4** in
